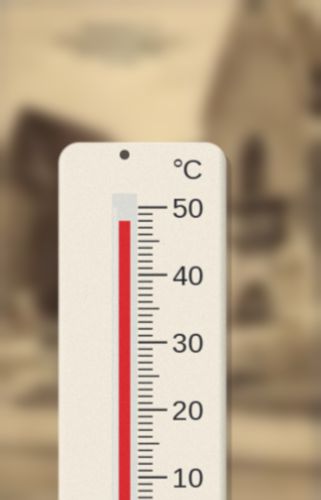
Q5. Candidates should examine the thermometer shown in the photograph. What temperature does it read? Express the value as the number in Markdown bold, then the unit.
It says **48** °C
